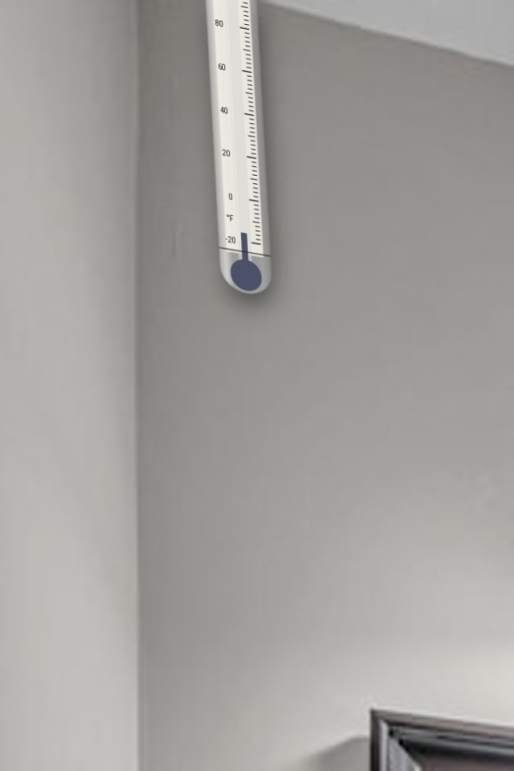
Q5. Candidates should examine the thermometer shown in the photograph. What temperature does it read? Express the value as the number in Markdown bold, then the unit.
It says **-16** °F
